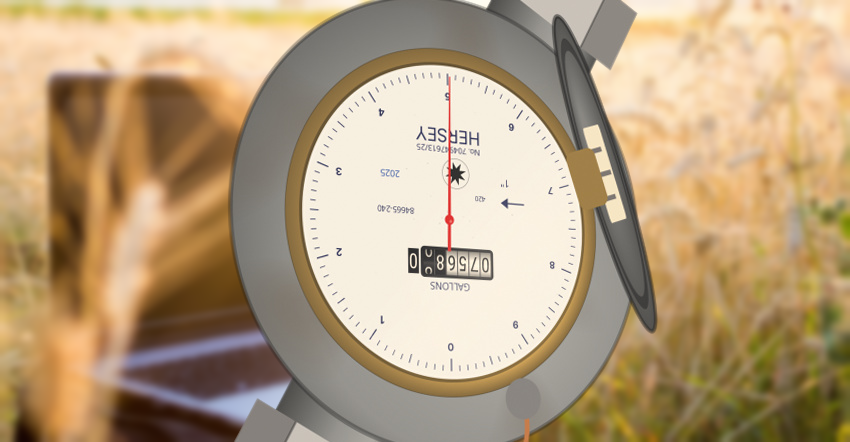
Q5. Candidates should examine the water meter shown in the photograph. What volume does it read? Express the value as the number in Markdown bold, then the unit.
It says **756885.0** gal
